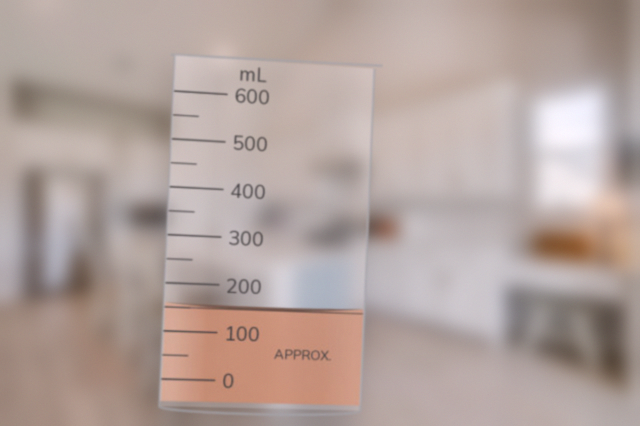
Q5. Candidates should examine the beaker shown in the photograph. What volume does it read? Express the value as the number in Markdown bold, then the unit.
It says **150** mL
